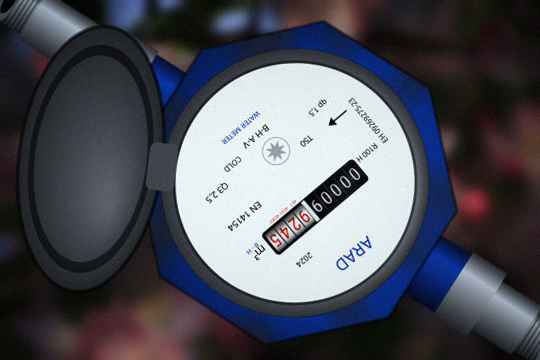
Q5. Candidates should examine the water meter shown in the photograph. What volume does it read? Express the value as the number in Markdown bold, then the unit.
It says **9.9245** m³
